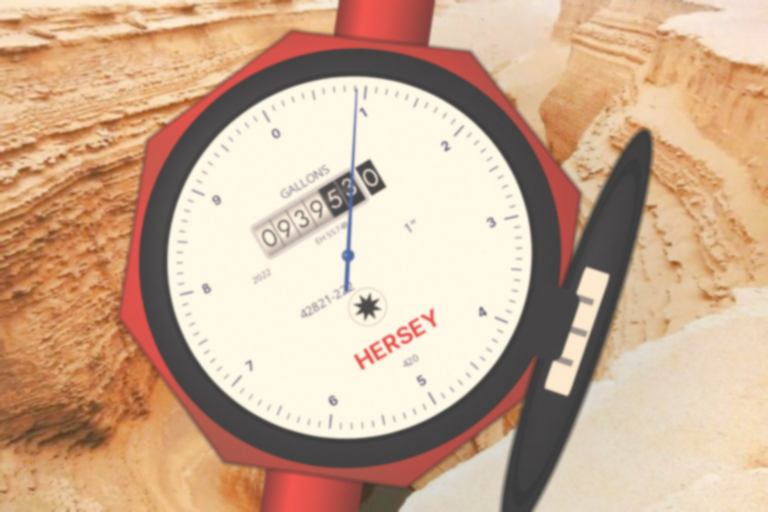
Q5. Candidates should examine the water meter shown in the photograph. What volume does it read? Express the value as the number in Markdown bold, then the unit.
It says **939530.9** gal
